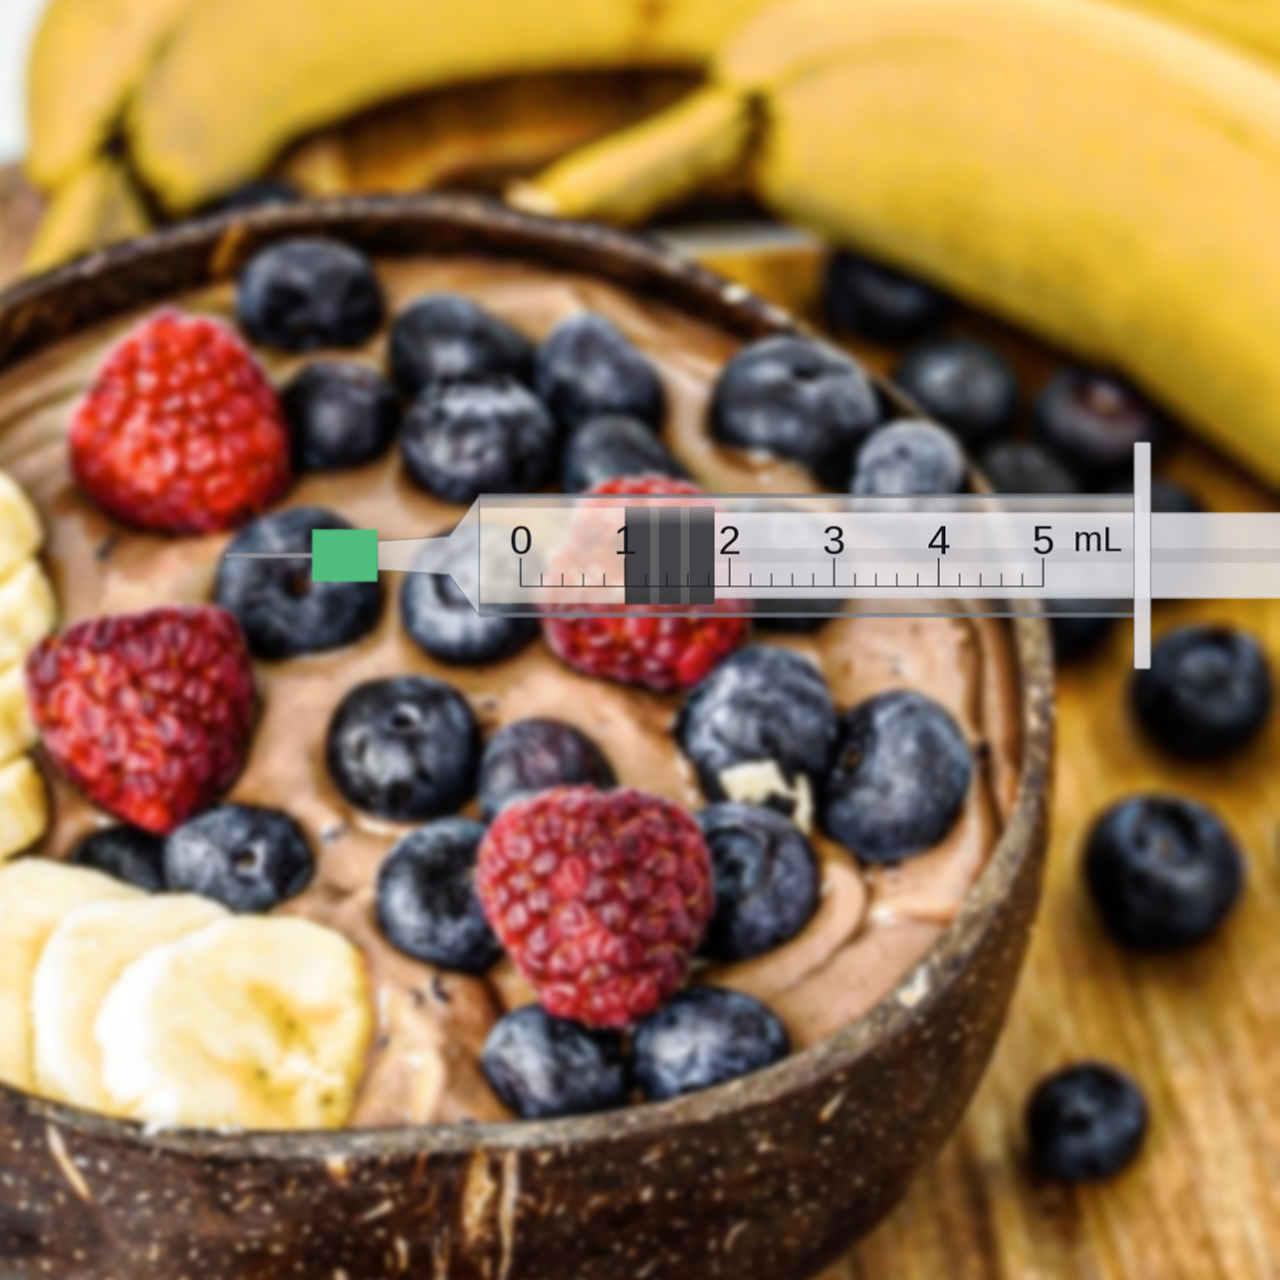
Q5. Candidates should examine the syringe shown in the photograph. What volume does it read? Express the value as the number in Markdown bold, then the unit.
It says **1** mL
